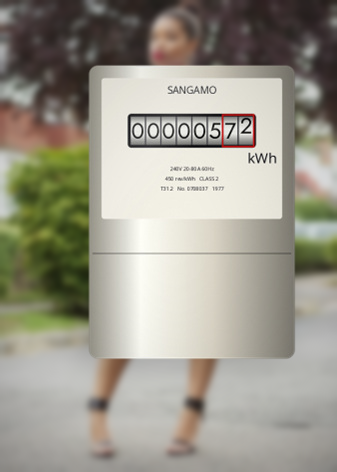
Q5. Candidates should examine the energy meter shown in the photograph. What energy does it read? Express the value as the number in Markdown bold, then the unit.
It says **5.72** kWh
